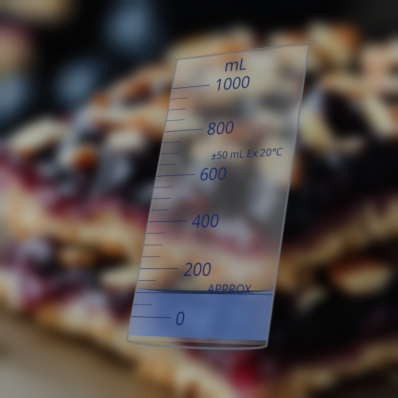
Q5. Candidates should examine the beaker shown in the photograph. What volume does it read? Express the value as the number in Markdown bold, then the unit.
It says **100** mL
